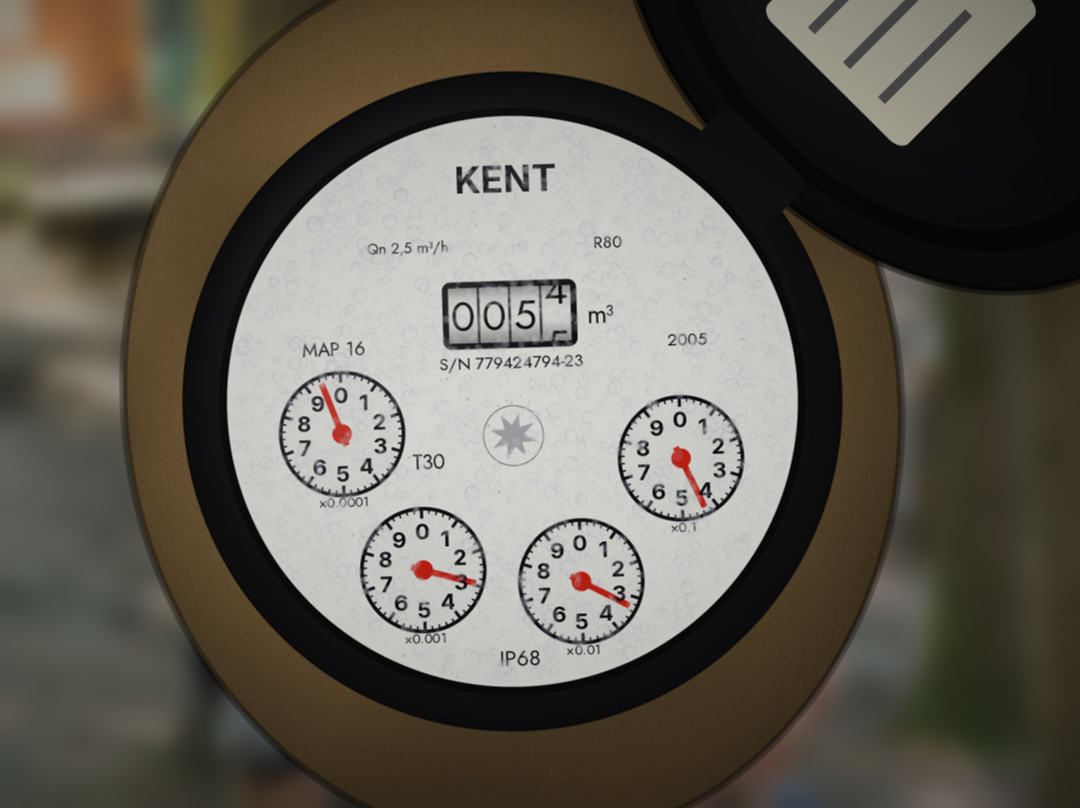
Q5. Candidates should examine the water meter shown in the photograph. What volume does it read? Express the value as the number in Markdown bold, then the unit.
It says **54.4329** m³
